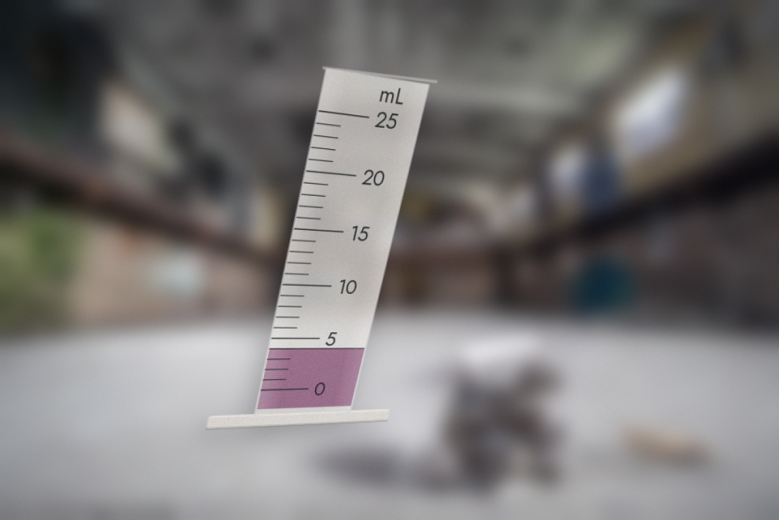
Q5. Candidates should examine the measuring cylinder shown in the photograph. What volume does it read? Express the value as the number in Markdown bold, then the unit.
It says **4** mL
